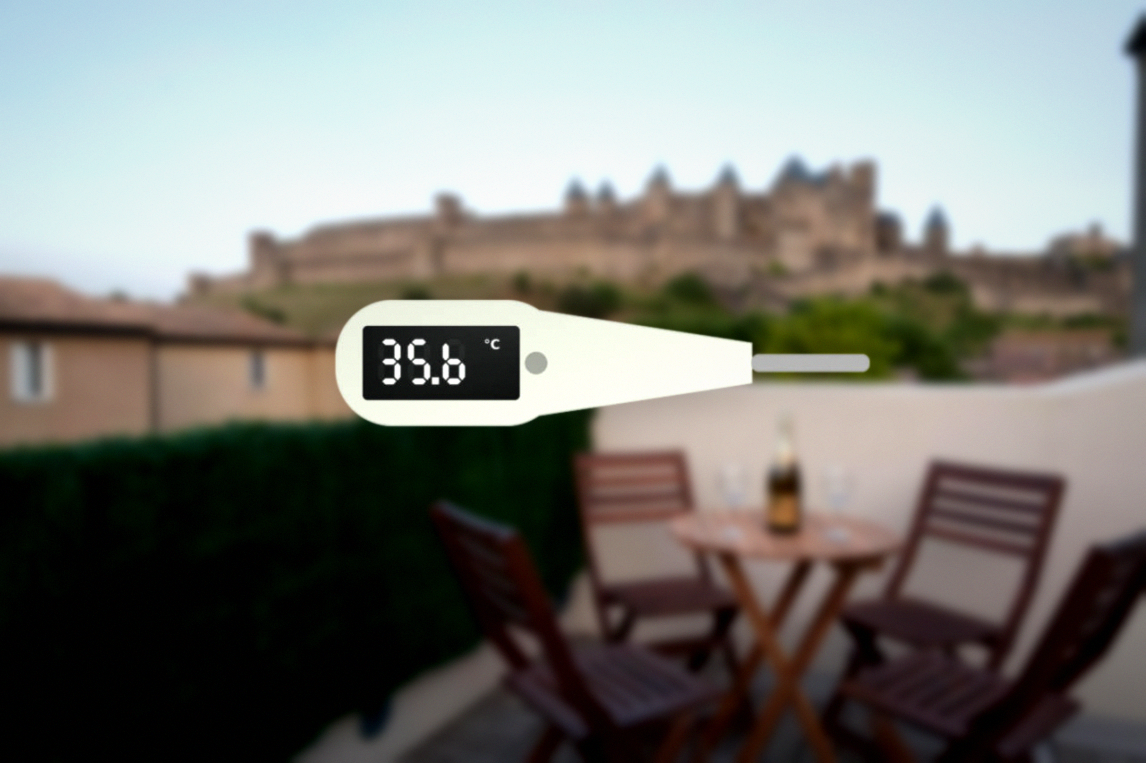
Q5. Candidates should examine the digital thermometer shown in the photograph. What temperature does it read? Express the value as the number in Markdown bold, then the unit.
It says **35.6** °C
